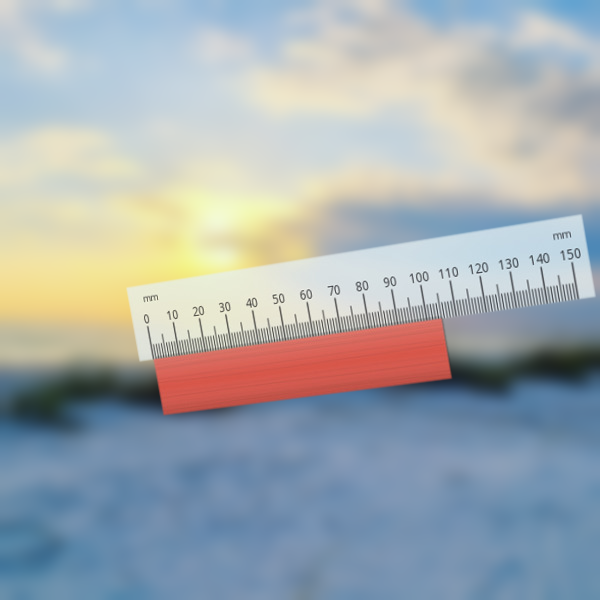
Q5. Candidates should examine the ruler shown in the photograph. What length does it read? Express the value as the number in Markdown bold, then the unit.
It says **105** mm
